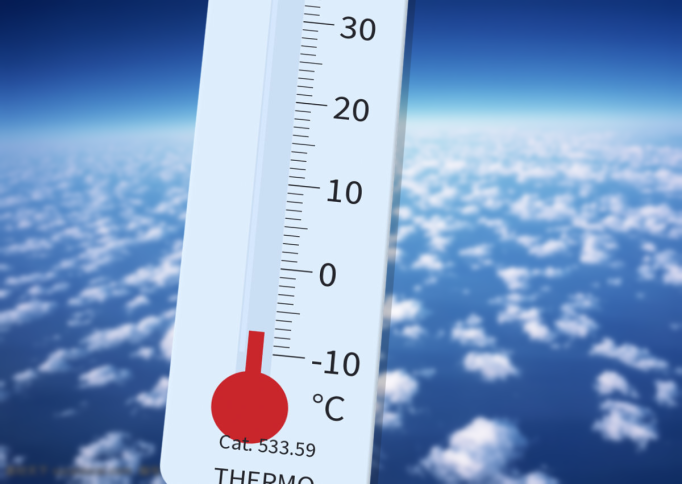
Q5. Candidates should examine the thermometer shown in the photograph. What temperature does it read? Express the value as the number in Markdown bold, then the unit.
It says **-7.5** °C
